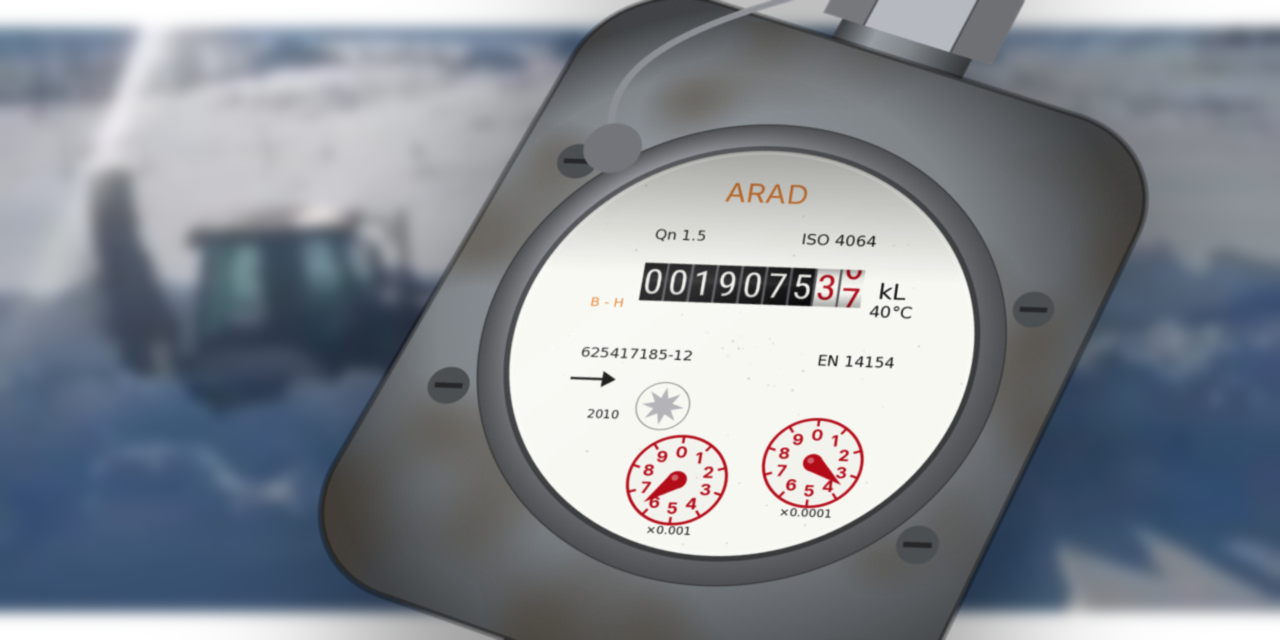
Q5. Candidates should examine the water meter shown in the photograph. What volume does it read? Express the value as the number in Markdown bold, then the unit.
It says **19075.3663** kL
